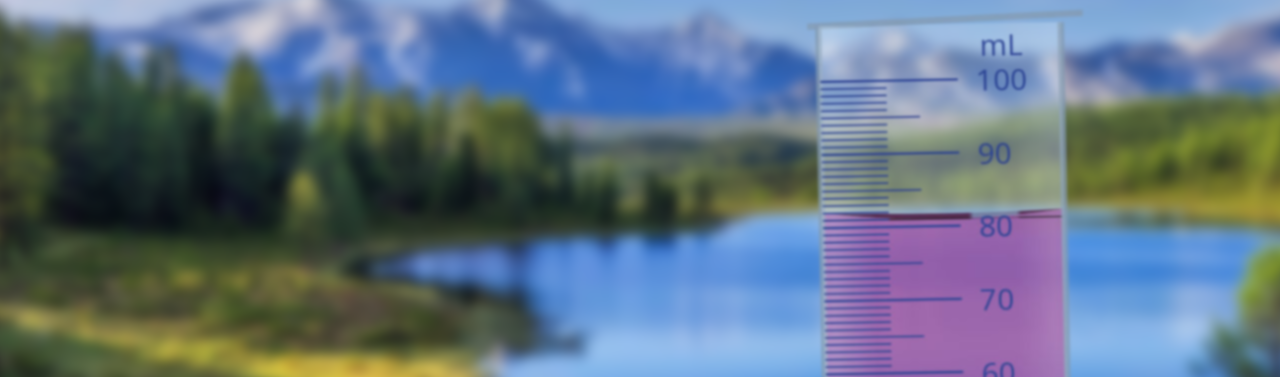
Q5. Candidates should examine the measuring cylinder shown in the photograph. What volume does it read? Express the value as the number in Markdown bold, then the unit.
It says **81** mL
